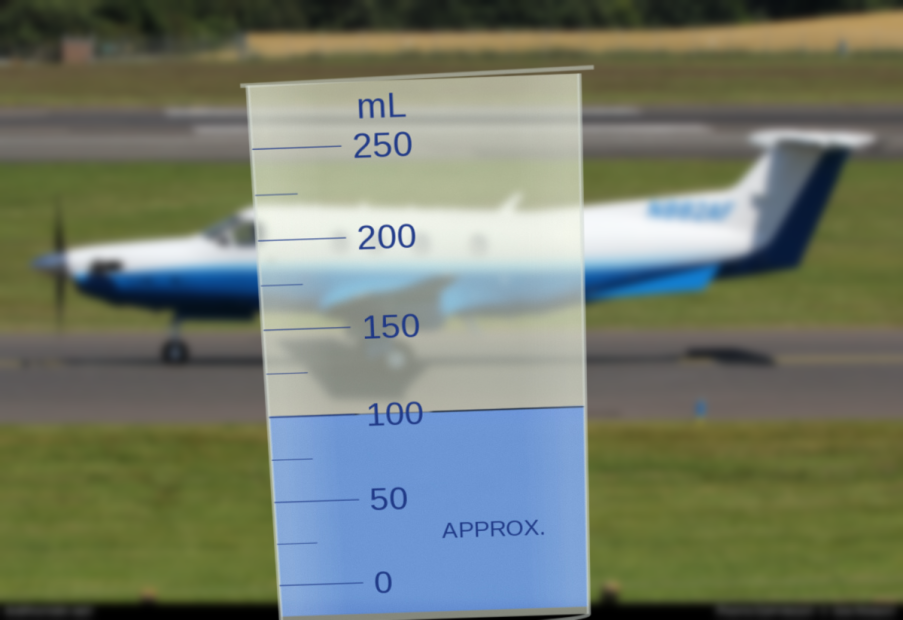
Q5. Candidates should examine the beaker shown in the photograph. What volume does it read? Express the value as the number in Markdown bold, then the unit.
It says **100** mL
